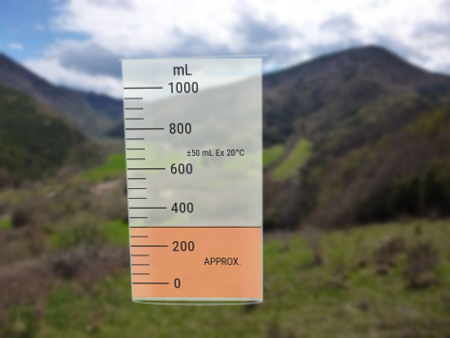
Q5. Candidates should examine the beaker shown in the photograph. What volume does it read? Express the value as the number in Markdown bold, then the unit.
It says **300** mL
